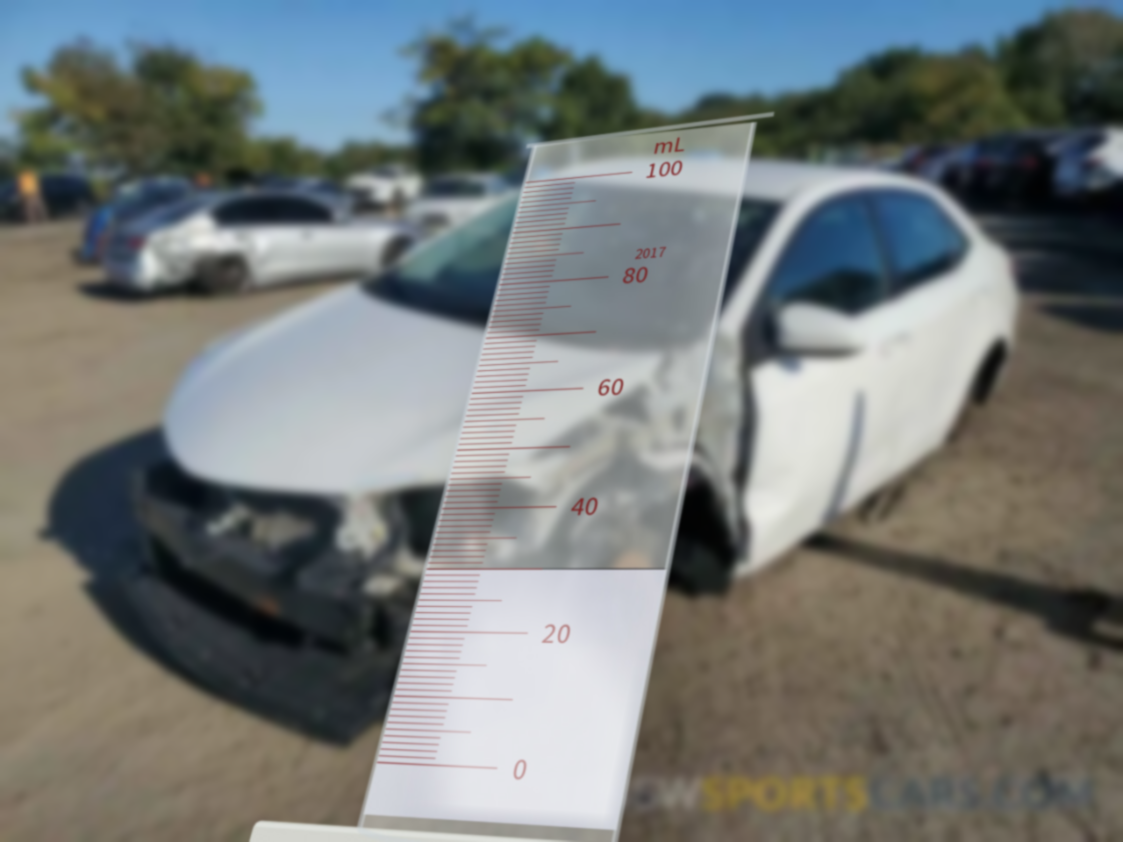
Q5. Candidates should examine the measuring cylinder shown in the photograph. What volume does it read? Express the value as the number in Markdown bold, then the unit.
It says **30** mL
